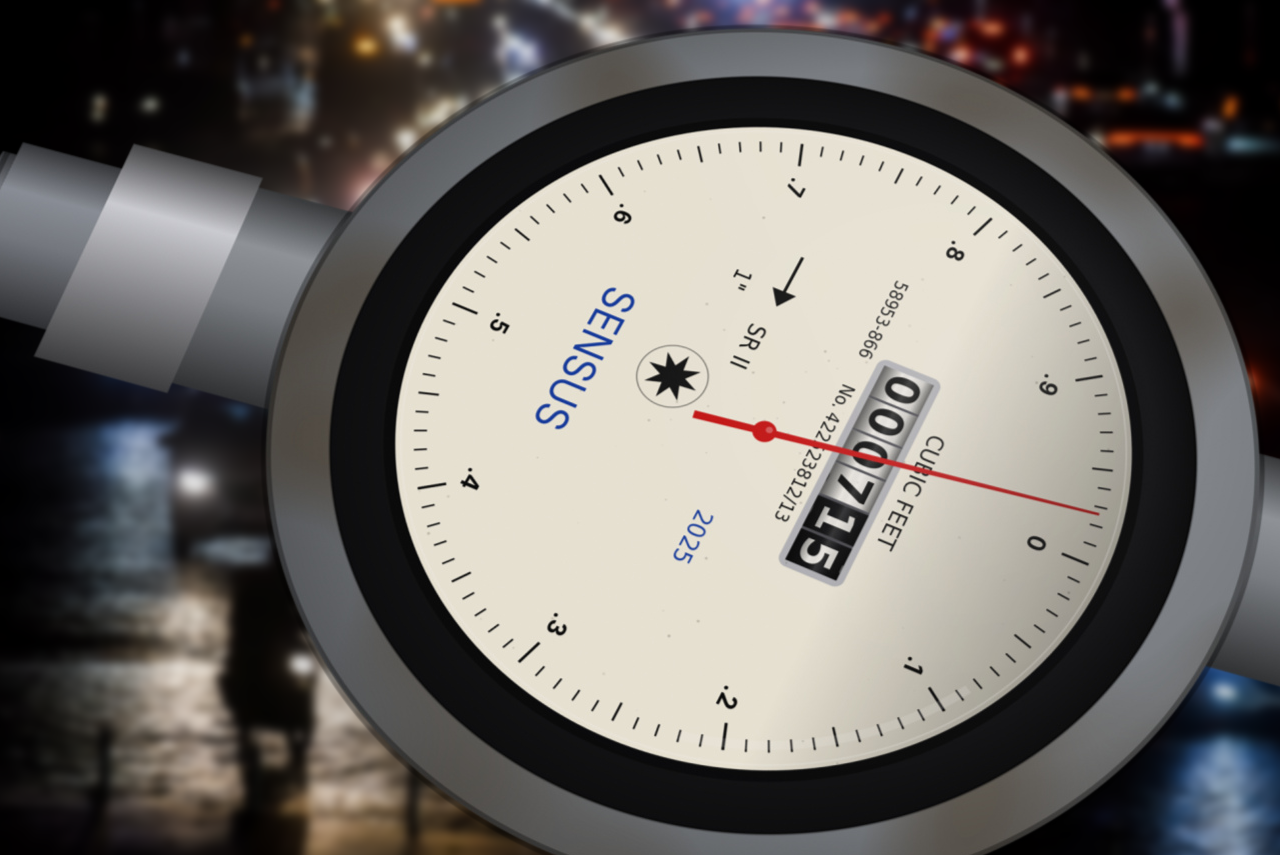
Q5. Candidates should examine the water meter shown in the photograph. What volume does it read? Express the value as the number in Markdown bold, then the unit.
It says **714.97** ft³
